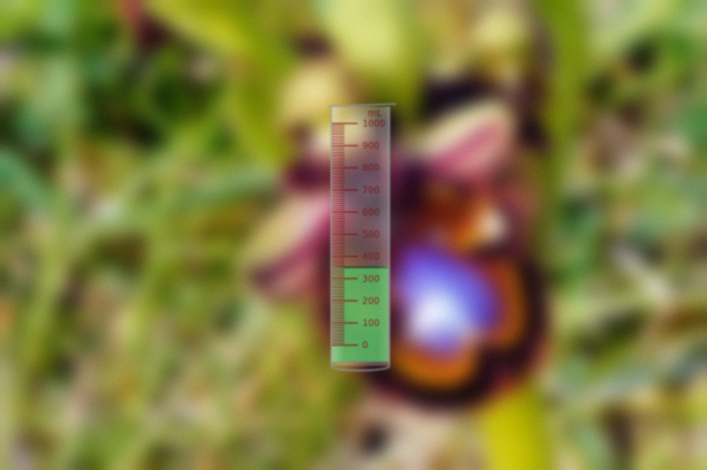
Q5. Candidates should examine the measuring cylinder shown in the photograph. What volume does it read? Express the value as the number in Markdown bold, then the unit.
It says **350** mL
